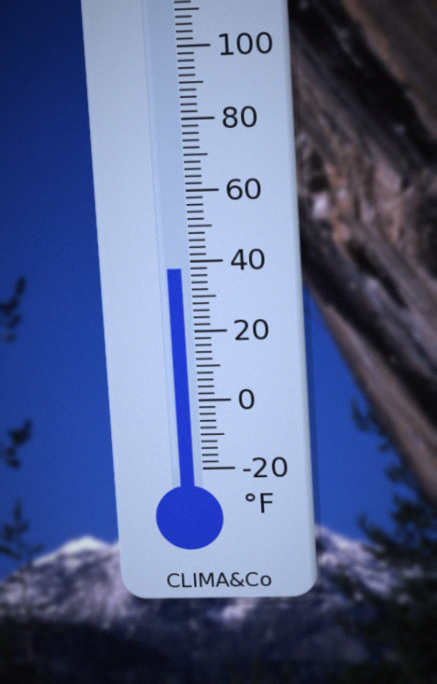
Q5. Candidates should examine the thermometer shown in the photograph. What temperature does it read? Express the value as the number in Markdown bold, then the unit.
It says **38** °F
